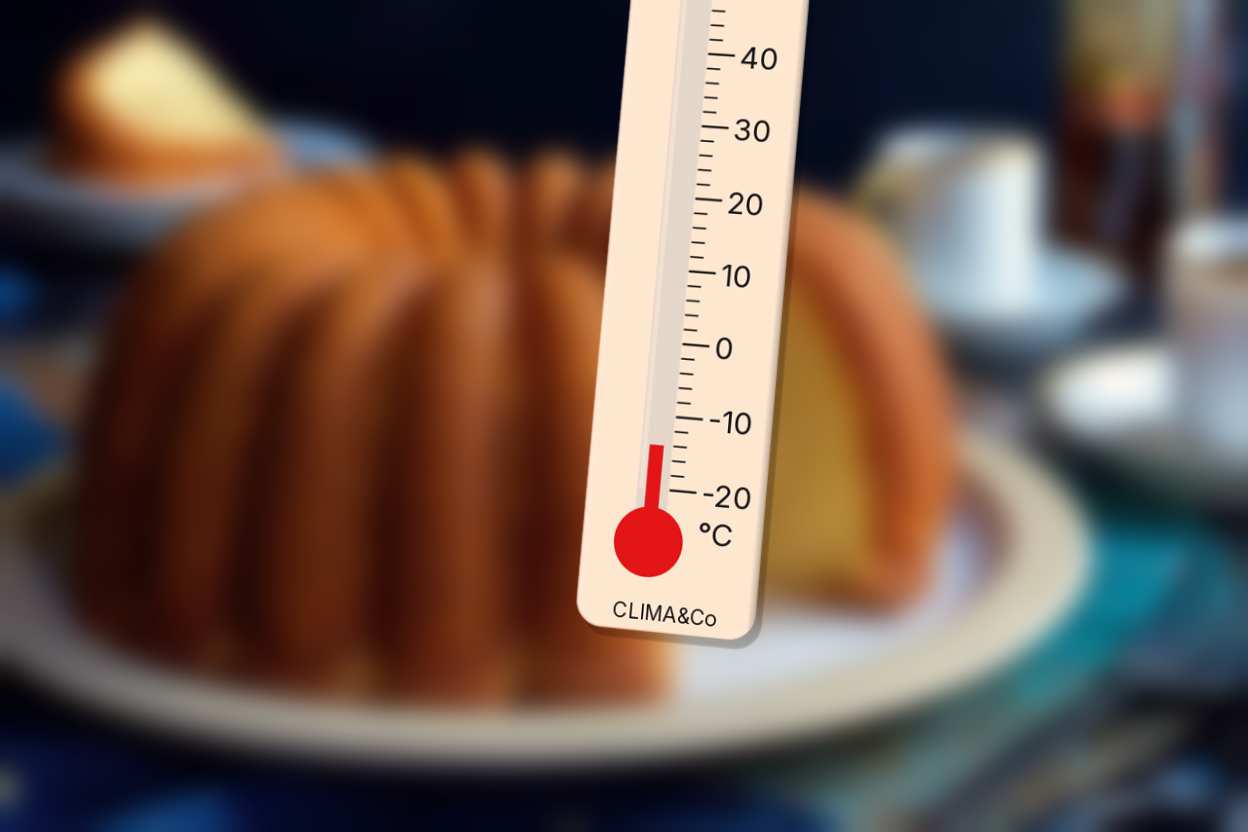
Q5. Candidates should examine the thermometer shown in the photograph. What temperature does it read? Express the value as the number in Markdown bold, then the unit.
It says **-14** °C
